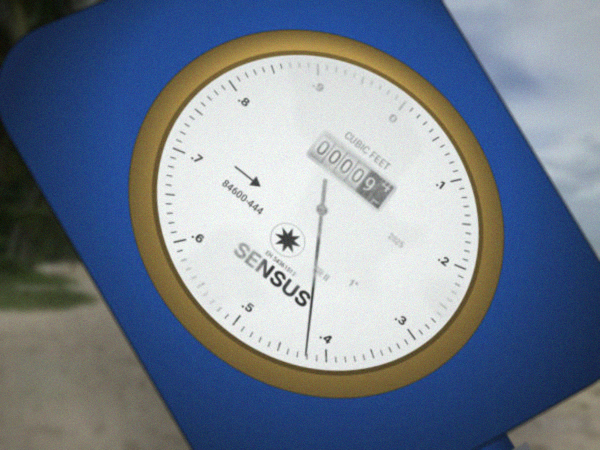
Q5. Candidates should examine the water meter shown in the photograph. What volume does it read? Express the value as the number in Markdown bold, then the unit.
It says **94.42** ft³
